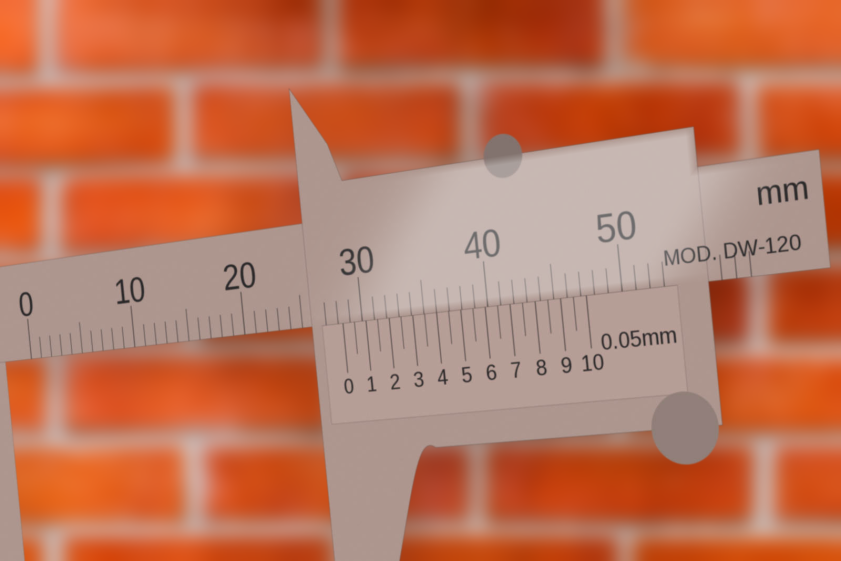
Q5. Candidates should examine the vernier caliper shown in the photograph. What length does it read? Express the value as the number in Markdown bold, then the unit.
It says **28.4** mm
